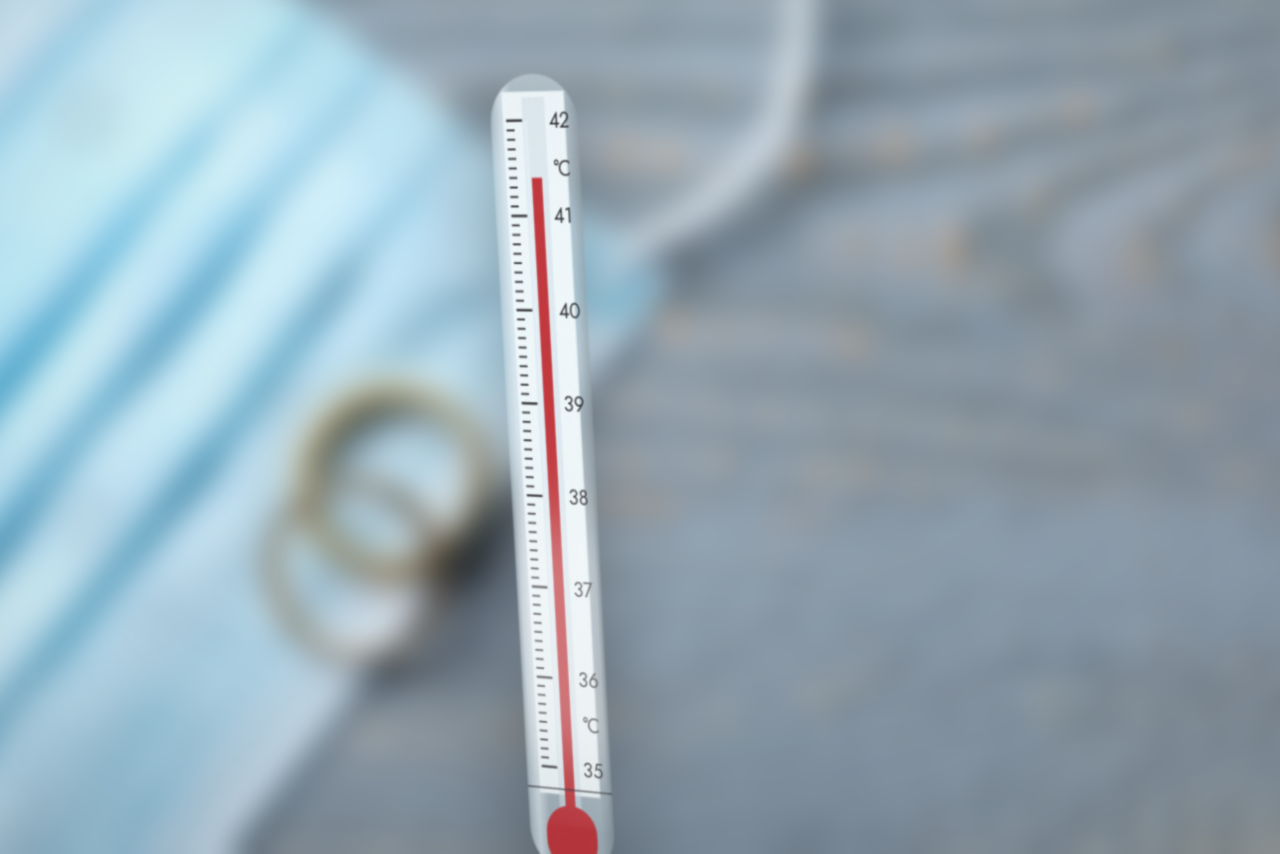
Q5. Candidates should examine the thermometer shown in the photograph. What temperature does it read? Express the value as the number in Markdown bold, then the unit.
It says **41.4** °C
